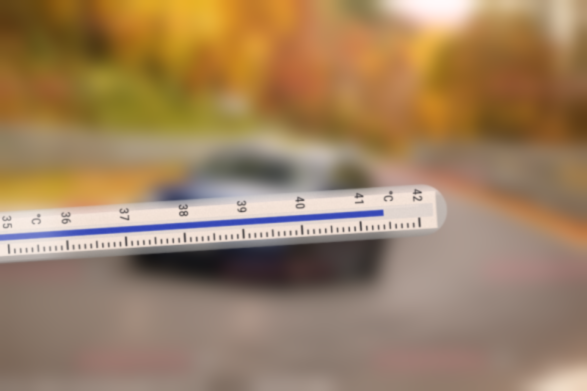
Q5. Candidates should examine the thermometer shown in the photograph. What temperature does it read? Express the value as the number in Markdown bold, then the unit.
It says **41.4** °C
